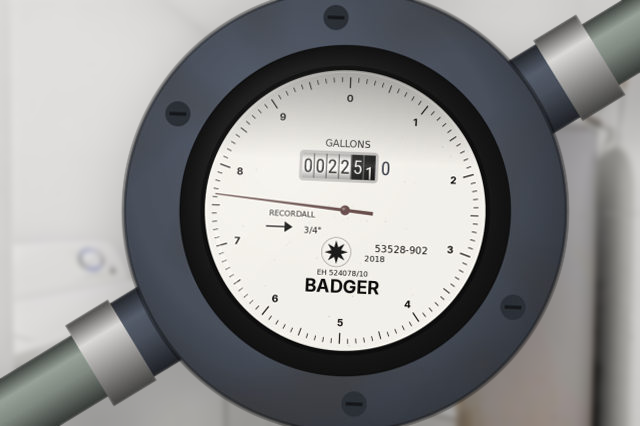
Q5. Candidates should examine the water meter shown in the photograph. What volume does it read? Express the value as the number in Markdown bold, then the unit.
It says **22507.6** gal
